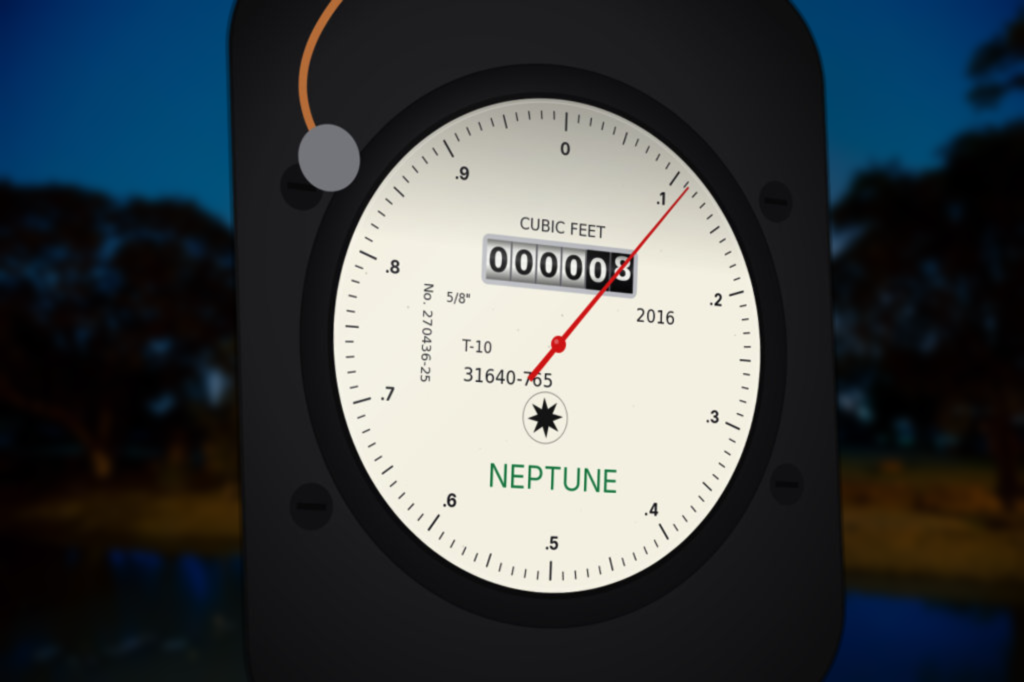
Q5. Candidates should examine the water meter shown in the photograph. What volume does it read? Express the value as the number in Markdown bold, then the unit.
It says **8.11** ft³
